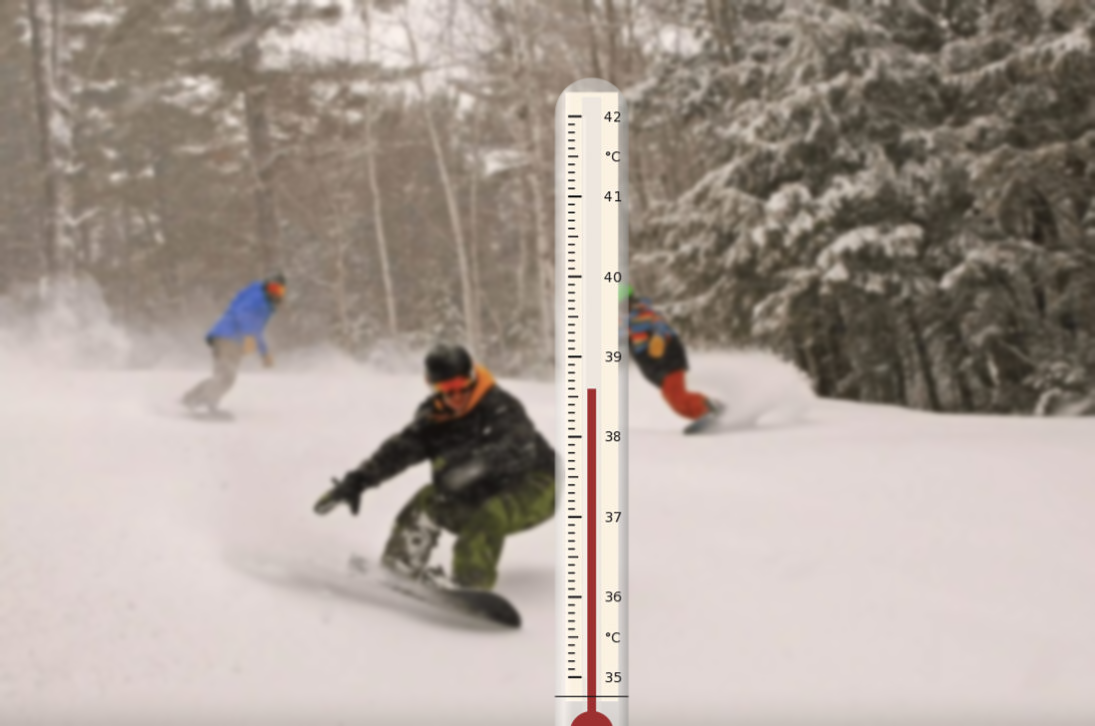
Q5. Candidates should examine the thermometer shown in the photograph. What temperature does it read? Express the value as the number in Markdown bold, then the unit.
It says **38.6** °C
